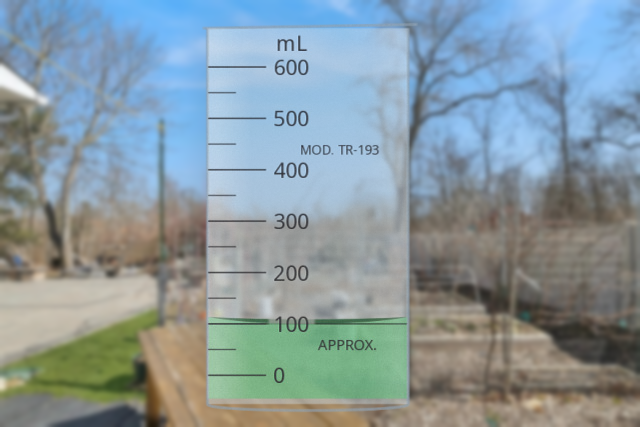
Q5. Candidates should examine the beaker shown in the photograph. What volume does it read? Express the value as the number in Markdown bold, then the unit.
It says **100** mL
